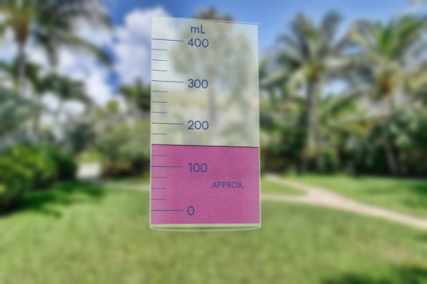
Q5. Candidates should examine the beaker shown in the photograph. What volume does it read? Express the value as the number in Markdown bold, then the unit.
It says **150** mL
